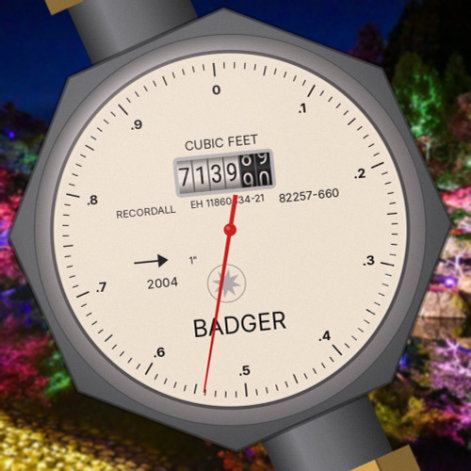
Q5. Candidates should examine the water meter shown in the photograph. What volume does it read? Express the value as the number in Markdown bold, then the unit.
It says **713989.54** ft³
